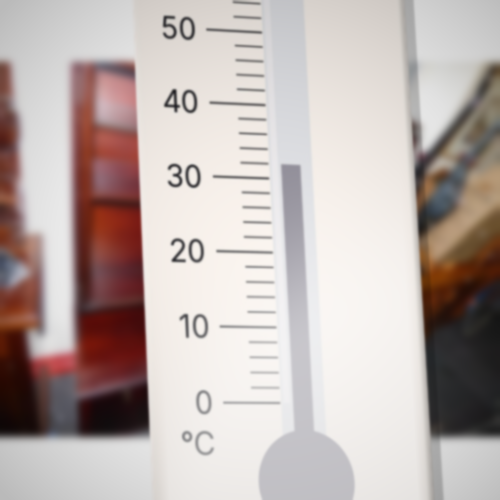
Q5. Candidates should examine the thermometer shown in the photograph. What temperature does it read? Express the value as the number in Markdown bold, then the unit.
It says **32** °C
